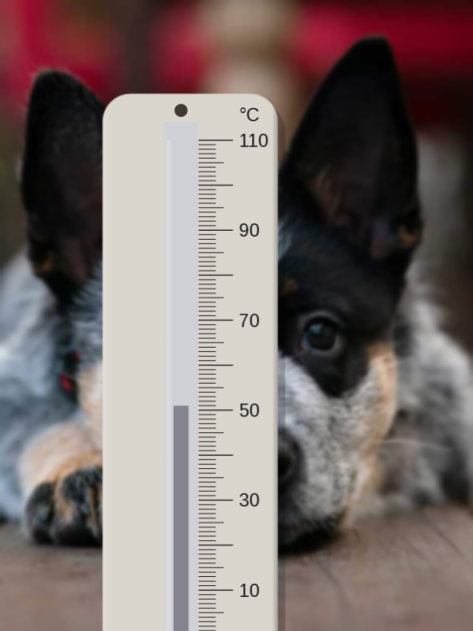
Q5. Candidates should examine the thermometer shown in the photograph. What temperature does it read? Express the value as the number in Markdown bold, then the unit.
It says **51** °C
